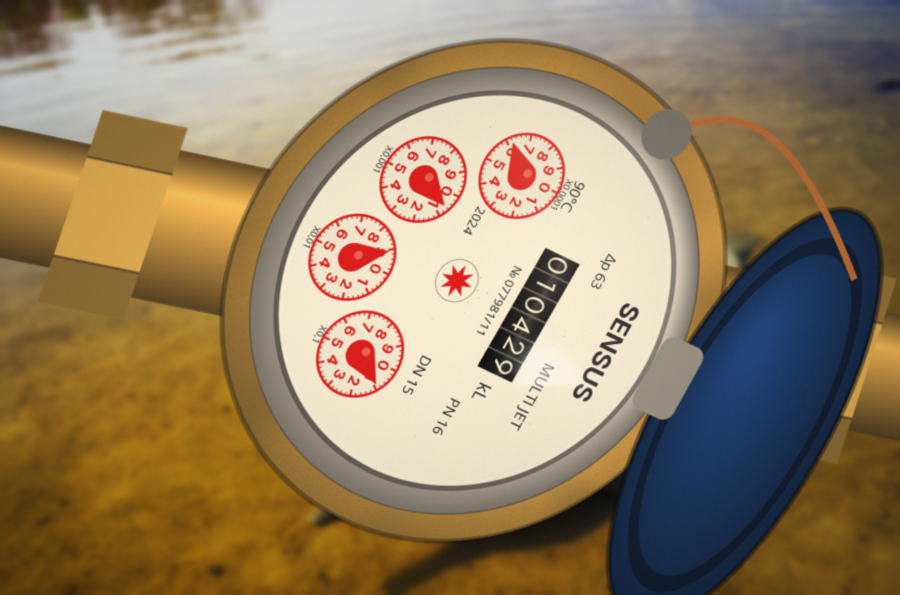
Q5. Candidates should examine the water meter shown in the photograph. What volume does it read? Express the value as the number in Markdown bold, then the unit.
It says **10429.0906** kL
